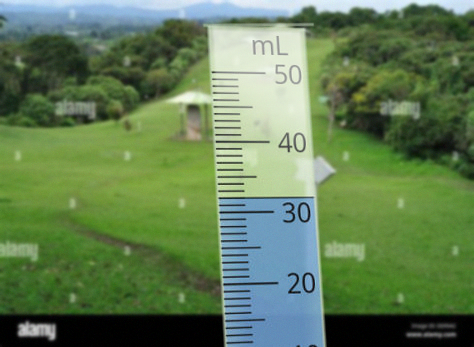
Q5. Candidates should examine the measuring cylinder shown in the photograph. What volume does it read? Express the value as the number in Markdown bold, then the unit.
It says **32** mL
